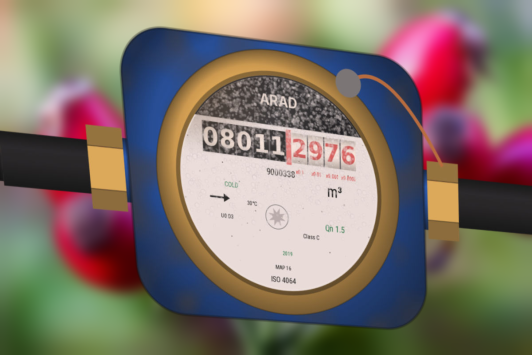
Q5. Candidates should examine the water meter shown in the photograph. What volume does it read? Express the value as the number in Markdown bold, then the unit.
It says **8011.2976** m³
